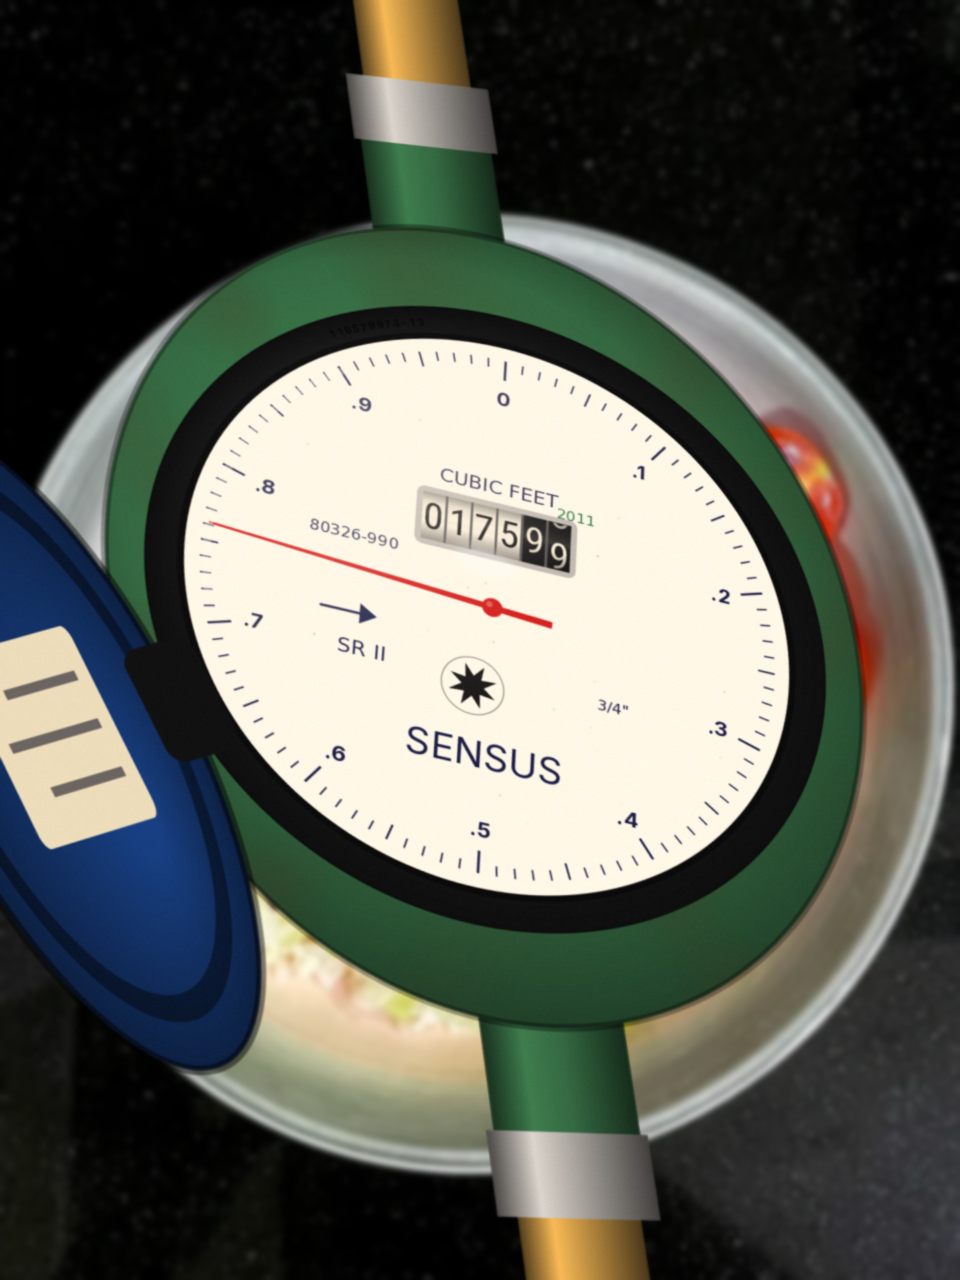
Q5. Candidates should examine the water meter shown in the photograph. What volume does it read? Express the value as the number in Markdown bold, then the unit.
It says **17598.76** ft³
